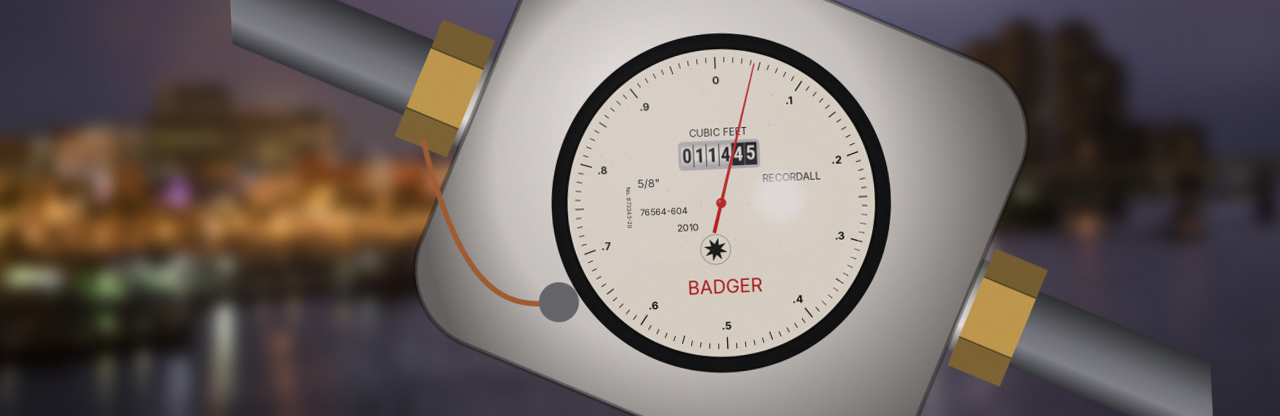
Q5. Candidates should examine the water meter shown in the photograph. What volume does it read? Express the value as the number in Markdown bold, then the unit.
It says **11445.04** ft³
